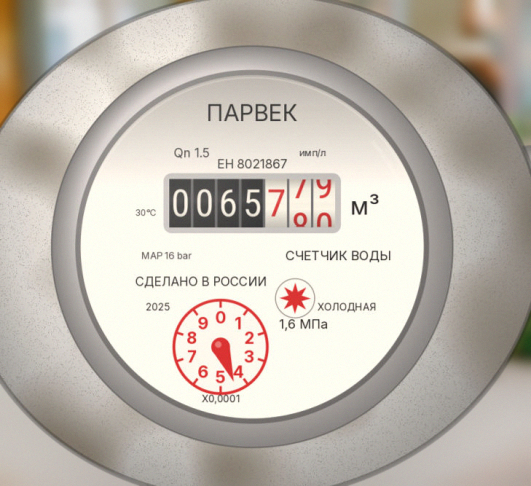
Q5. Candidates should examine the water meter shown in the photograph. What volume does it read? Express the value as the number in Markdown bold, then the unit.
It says **65.7794** m³
